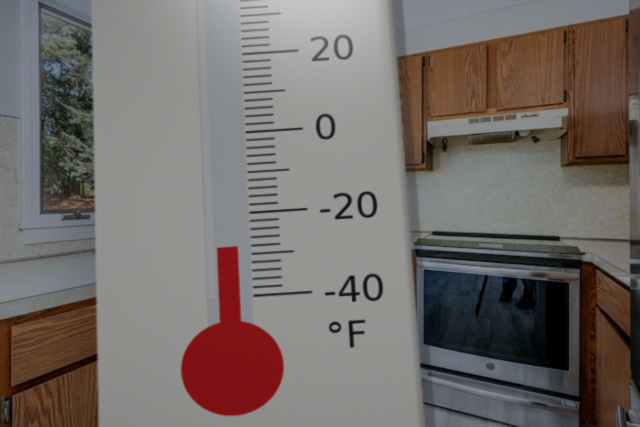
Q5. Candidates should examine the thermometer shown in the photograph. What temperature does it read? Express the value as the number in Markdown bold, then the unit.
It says **-28** °F
